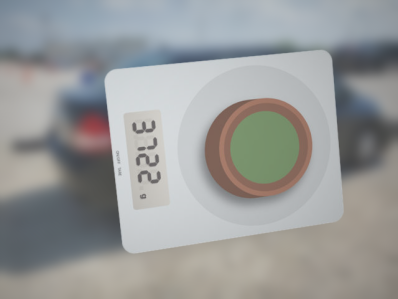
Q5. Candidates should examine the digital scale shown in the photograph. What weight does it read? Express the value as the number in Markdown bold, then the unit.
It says **3722** g
